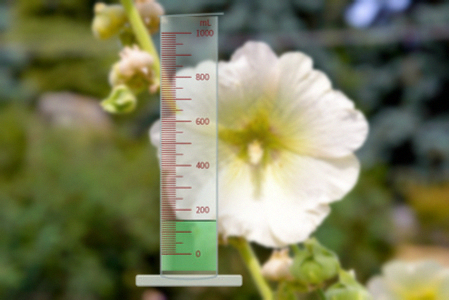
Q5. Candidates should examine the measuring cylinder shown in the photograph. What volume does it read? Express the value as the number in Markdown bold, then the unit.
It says **150** mL
